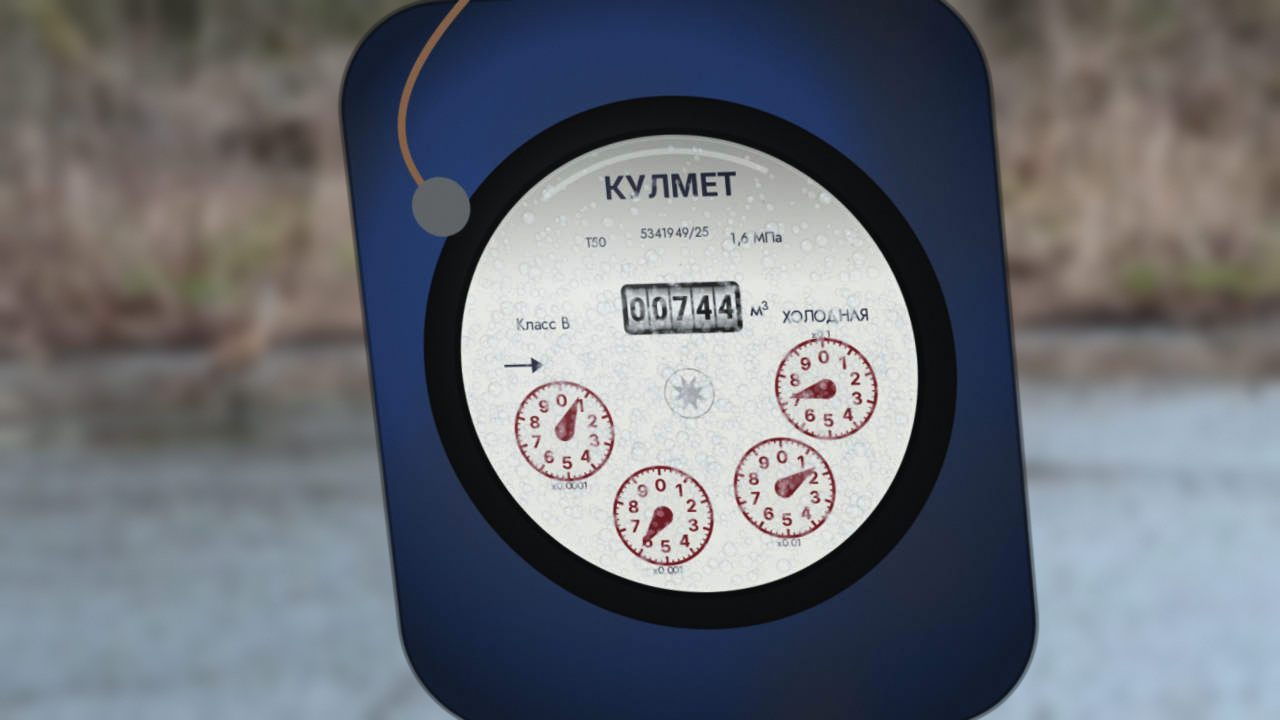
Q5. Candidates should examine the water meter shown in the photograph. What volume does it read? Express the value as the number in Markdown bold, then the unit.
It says **744.7160** m³
